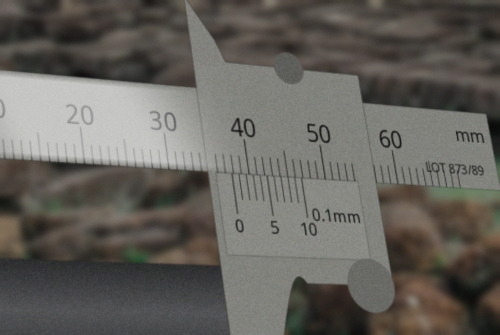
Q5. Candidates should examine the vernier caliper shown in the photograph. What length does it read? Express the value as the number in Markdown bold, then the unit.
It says **37.8** mm
